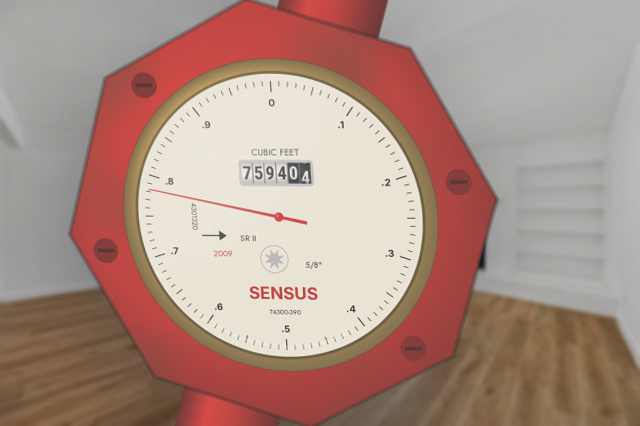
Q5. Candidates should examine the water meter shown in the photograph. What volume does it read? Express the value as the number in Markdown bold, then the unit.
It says **759403.78** ft³
